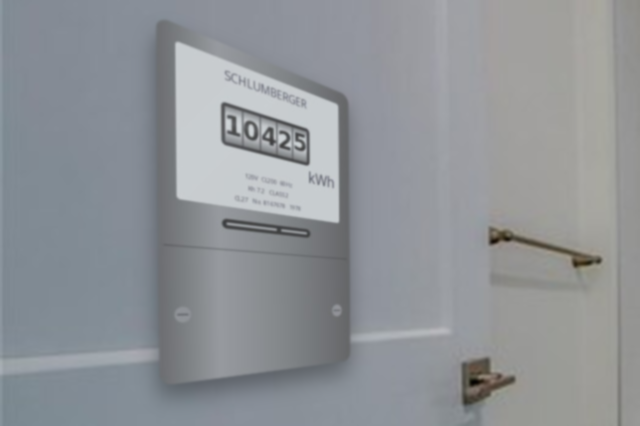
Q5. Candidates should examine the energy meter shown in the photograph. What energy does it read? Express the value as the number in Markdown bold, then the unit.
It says **10425** kWh
